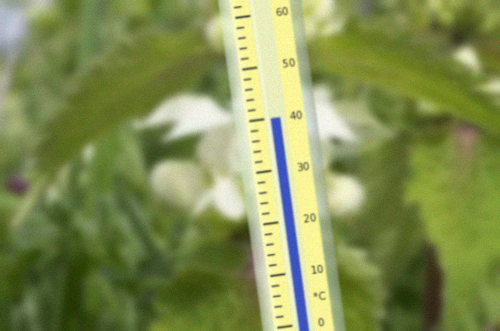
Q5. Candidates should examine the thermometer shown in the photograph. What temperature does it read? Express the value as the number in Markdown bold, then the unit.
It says **40** °C
